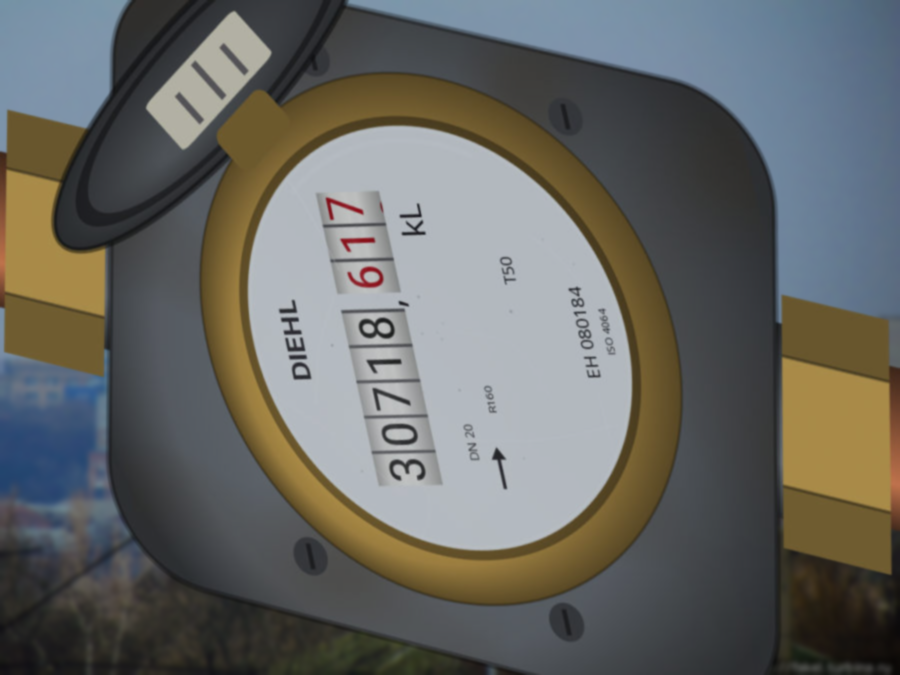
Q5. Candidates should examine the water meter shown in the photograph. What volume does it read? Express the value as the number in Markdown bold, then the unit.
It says **30718.617** kL
